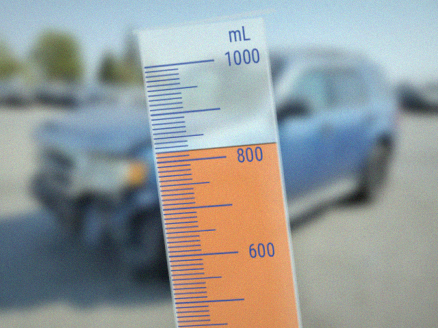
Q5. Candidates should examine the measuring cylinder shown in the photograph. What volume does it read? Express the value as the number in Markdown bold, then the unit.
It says **820** mL
